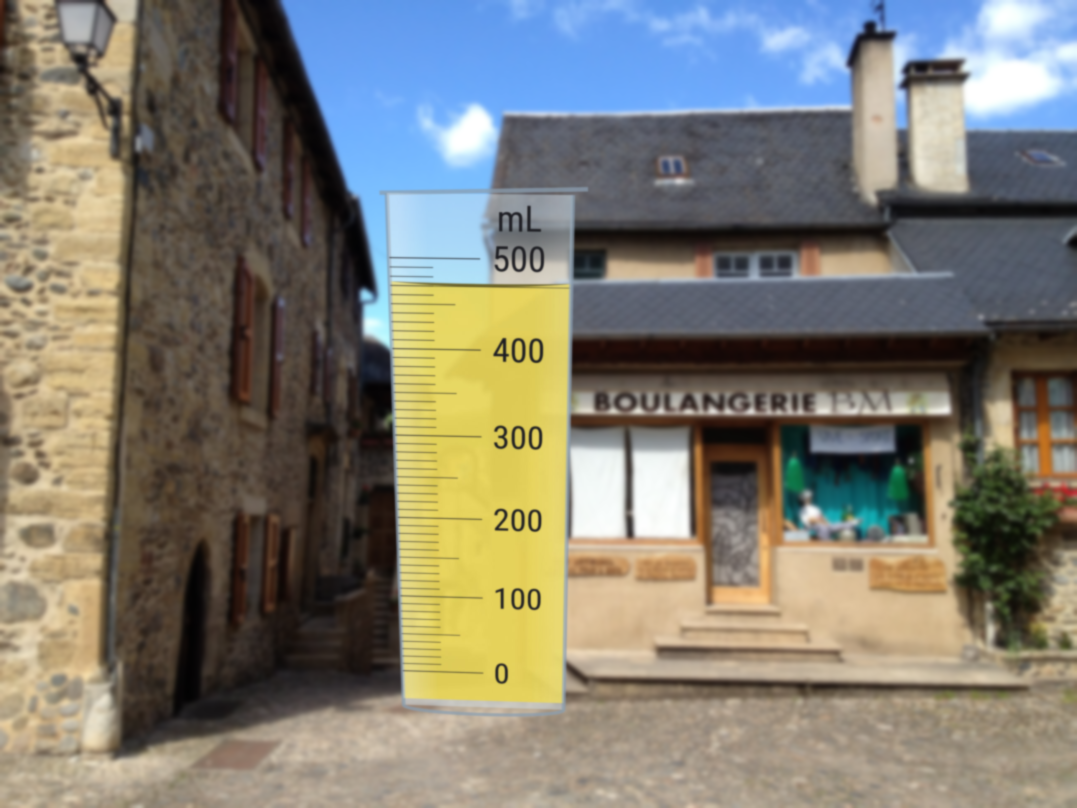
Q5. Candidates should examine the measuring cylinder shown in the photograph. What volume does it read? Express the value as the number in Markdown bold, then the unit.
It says **470** mL
